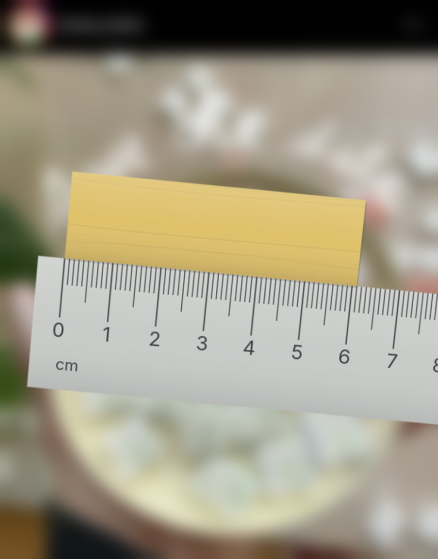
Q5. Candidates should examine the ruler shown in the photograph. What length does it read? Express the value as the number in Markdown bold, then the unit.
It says **6.1** cm
